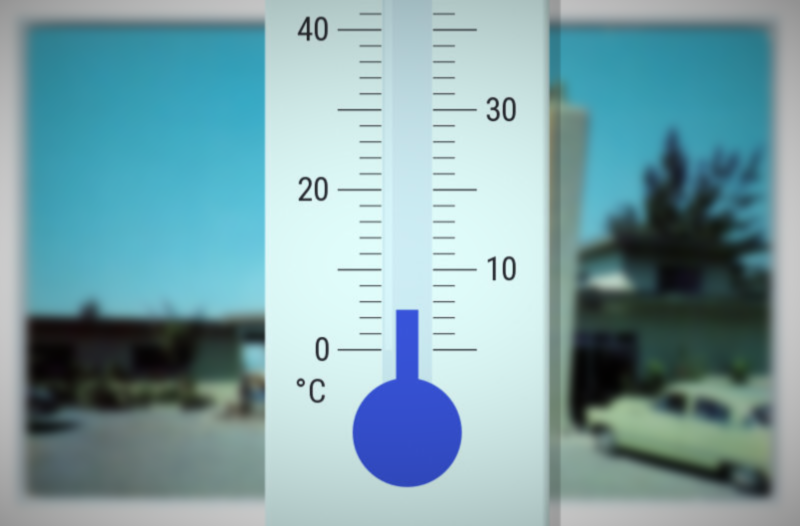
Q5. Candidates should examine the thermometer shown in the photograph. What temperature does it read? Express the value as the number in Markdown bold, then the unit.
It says **5** °C
